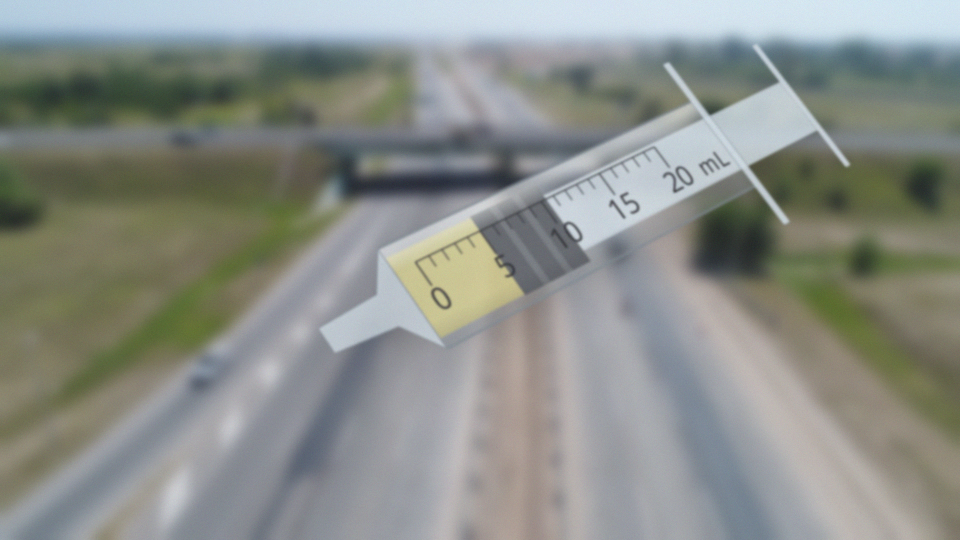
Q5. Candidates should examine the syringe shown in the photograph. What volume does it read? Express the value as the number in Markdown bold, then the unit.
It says **5** mL
